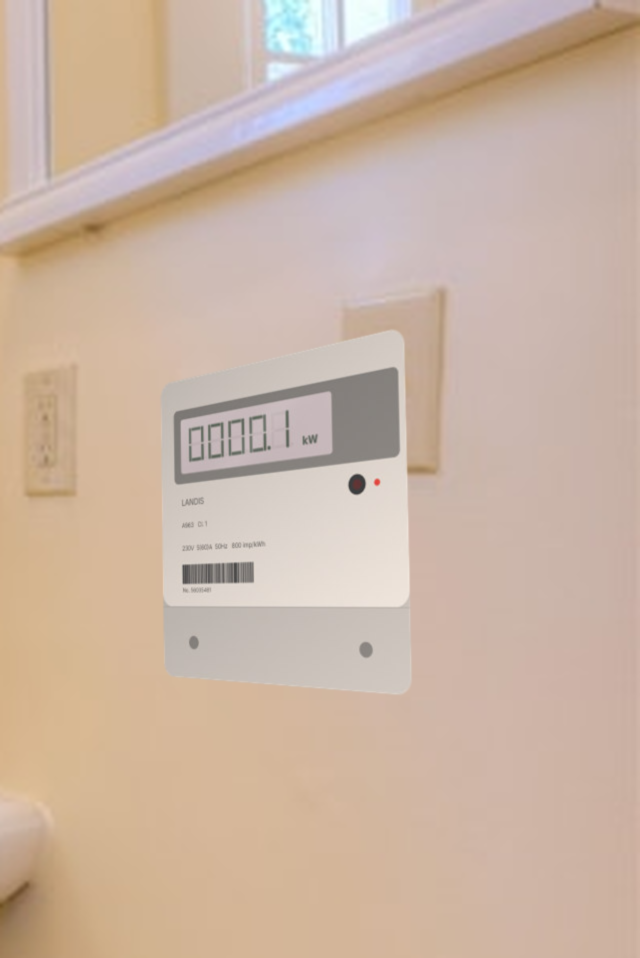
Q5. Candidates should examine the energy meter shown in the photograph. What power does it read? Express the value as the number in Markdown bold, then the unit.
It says **0.1** kW
